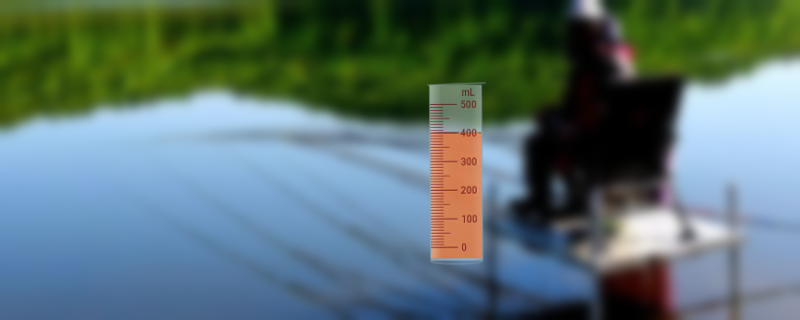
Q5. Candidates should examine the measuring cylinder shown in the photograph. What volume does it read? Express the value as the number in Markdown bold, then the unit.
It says **400** mL
